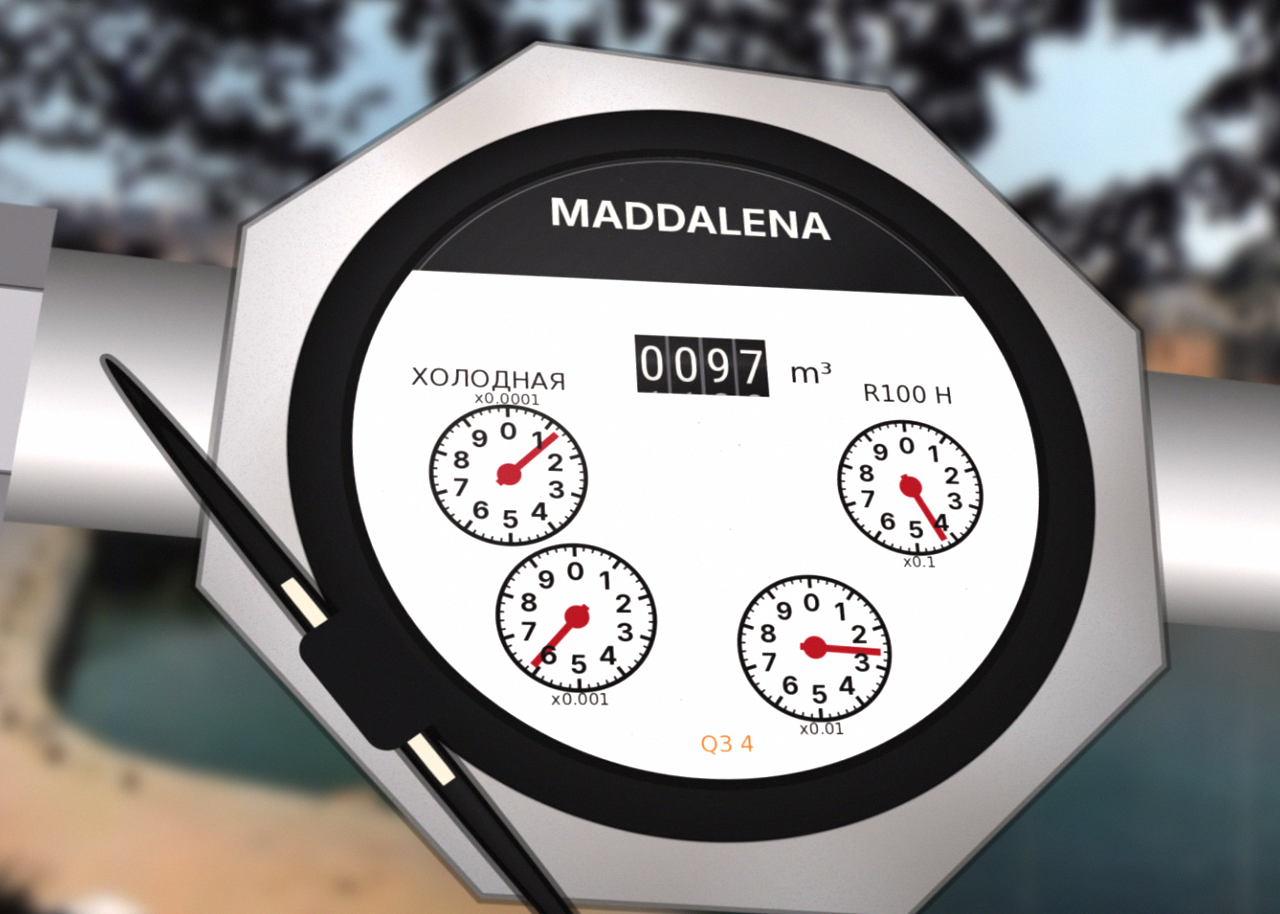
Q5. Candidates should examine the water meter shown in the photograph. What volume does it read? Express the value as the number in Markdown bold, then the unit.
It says **97.4261** m³
